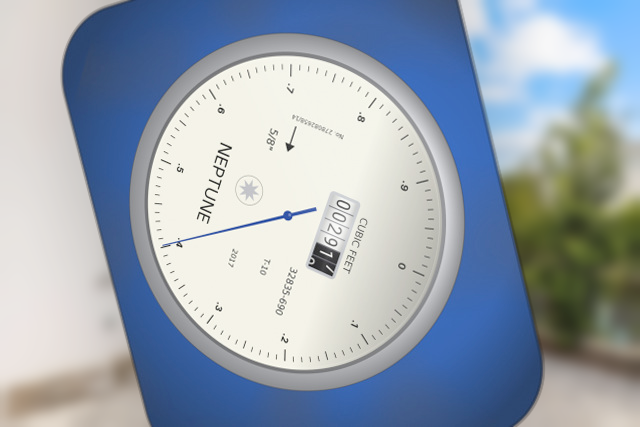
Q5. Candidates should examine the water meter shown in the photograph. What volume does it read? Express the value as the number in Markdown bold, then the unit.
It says **2917.40** ft³
